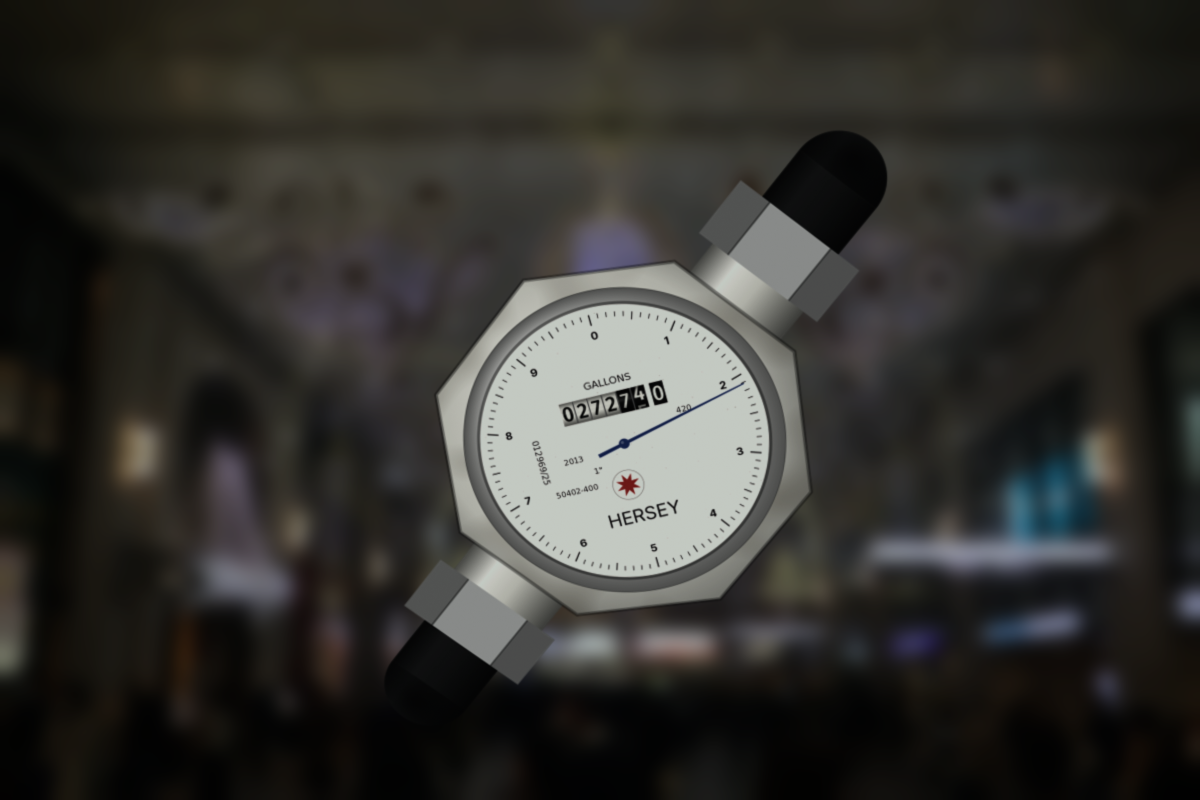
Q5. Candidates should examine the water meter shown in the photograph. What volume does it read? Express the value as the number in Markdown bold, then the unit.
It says **272742.1** gal
